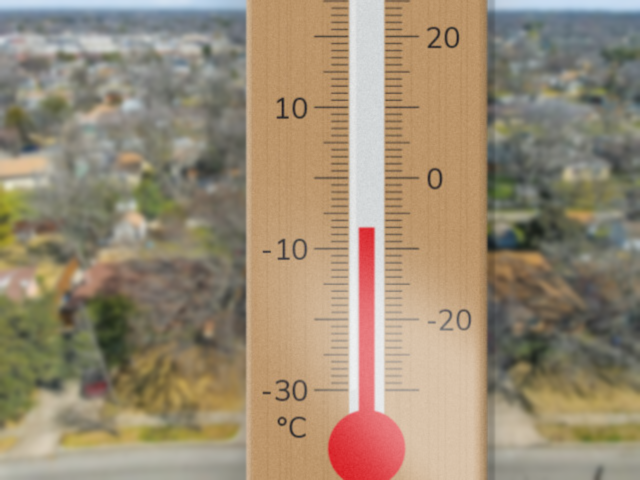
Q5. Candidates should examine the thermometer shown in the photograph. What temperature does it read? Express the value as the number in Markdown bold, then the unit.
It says **-7** °C
